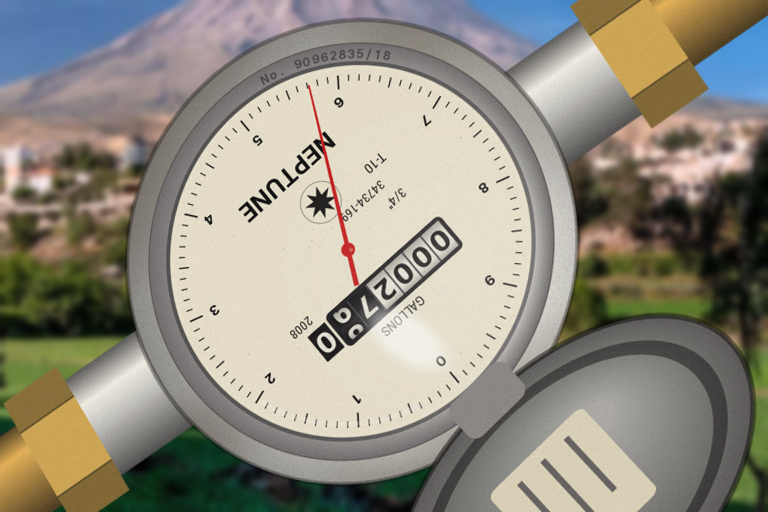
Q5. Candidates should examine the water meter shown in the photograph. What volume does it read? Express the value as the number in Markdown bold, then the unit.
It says **2785.7** gal
